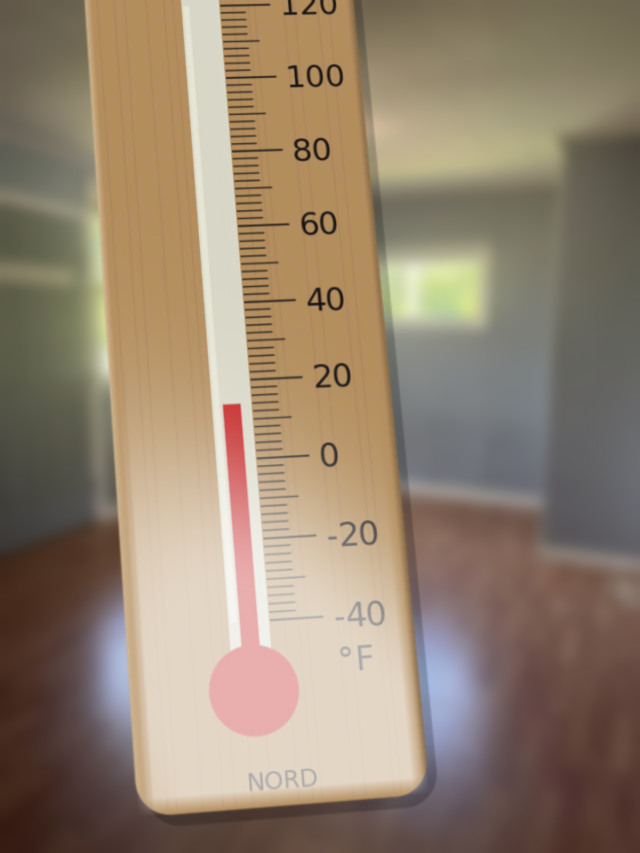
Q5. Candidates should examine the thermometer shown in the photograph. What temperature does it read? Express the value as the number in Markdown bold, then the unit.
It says **14** °F
